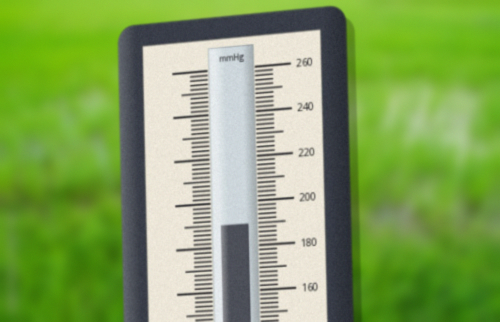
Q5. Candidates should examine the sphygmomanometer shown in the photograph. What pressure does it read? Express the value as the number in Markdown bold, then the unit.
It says **190** mmHg
